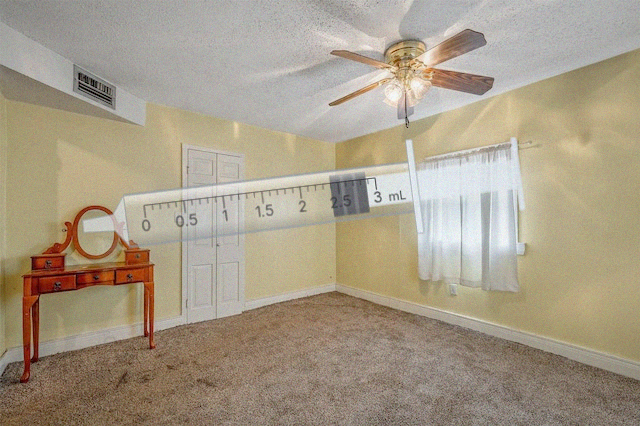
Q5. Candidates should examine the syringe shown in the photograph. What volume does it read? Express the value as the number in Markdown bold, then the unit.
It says **2.4** mL
